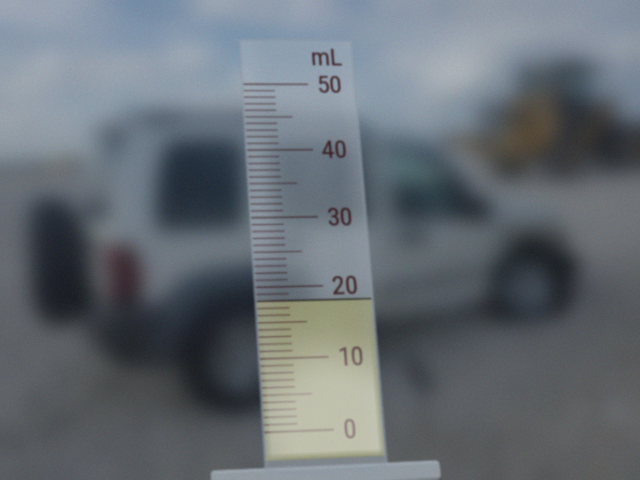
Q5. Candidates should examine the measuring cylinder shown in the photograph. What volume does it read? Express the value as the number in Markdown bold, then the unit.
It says **18** mL
